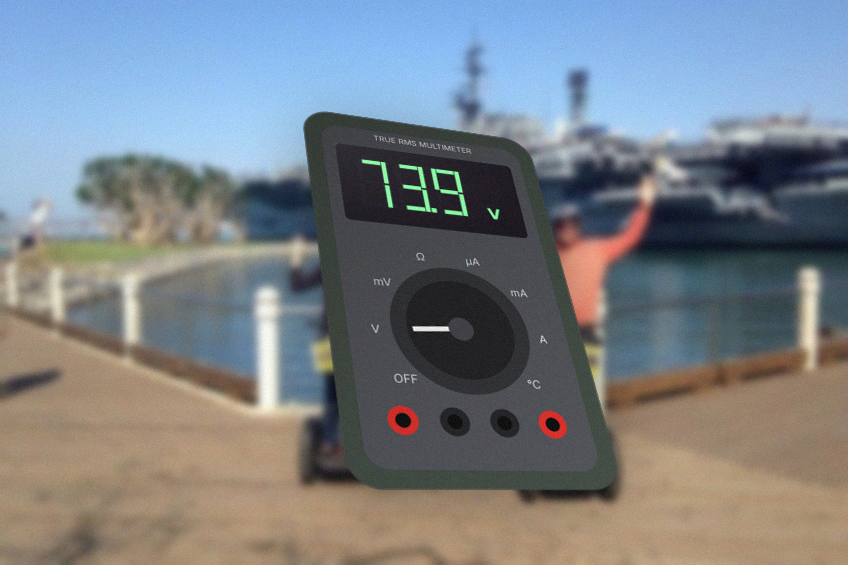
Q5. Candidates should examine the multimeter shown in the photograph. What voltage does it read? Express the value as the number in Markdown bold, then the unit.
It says **73.9** V
